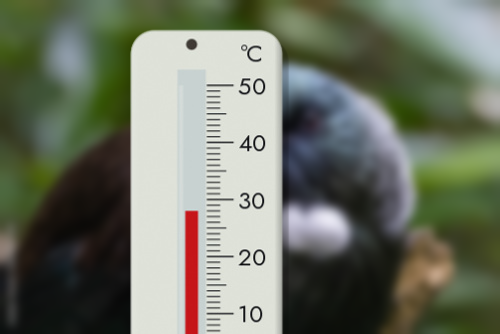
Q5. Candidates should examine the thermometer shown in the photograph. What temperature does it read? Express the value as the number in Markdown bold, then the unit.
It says **28** °C
